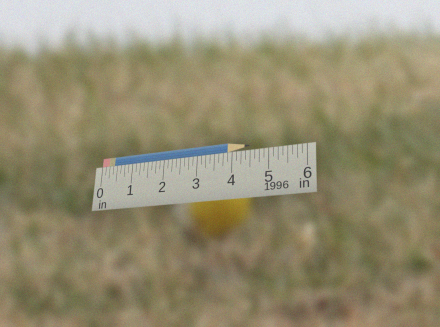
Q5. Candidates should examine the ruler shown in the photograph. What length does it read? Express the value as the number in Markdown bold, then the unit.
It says **4.5** in
